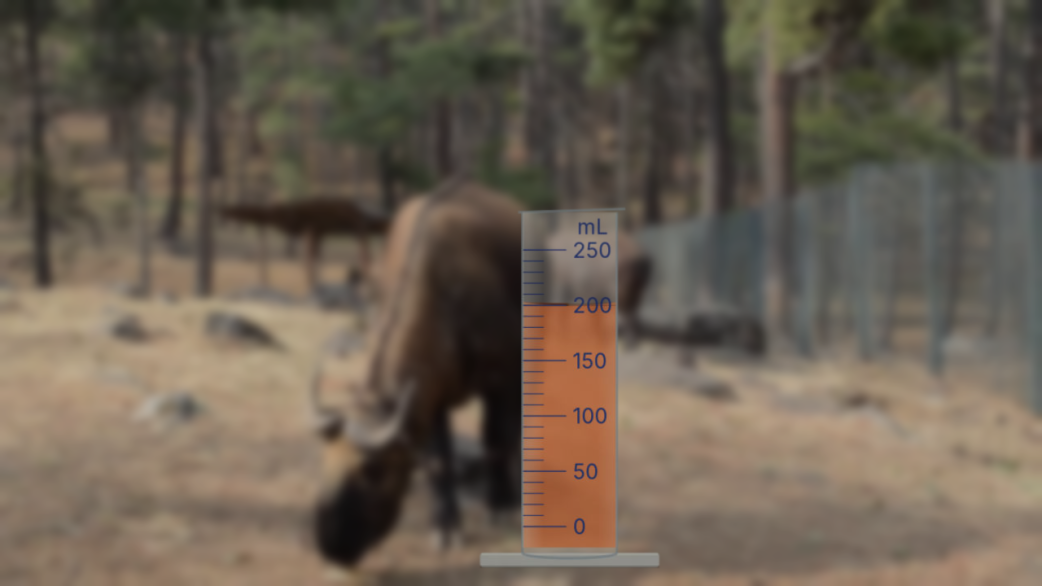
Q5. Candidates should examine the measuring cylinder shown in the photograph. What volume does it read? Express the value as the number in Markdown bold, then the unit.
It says **200** mL
